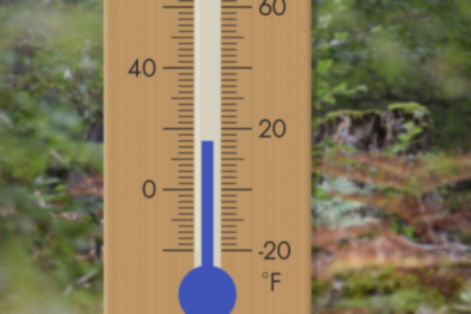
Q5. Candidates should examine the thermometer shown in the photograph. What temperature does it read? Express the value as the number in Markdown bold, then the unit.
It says **16** °F
